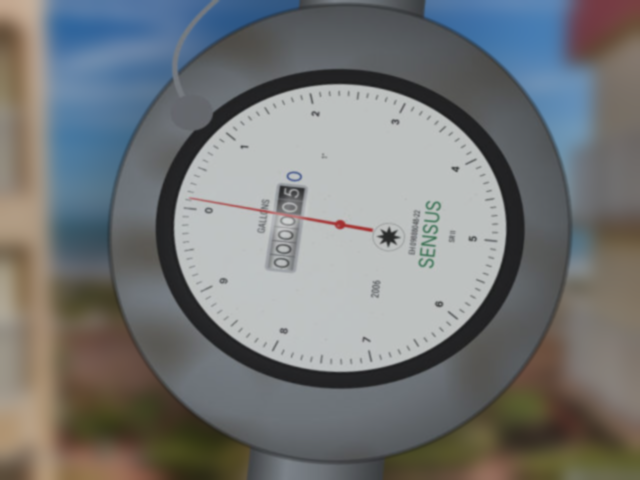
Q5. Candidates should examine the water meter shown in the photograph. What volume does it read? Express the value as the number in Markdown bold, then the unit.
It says **50.1** gal
